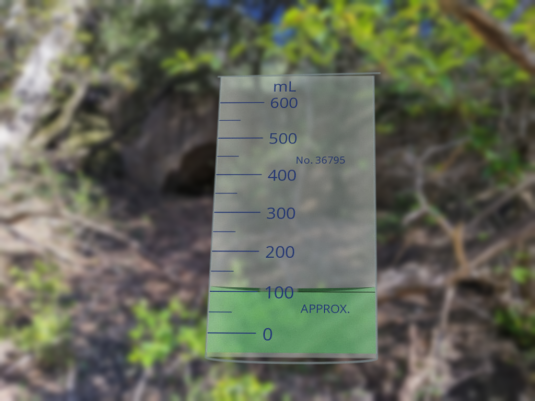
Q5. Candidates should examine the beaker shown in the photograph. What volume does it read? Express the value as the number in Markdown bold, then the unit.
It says **100** mL
